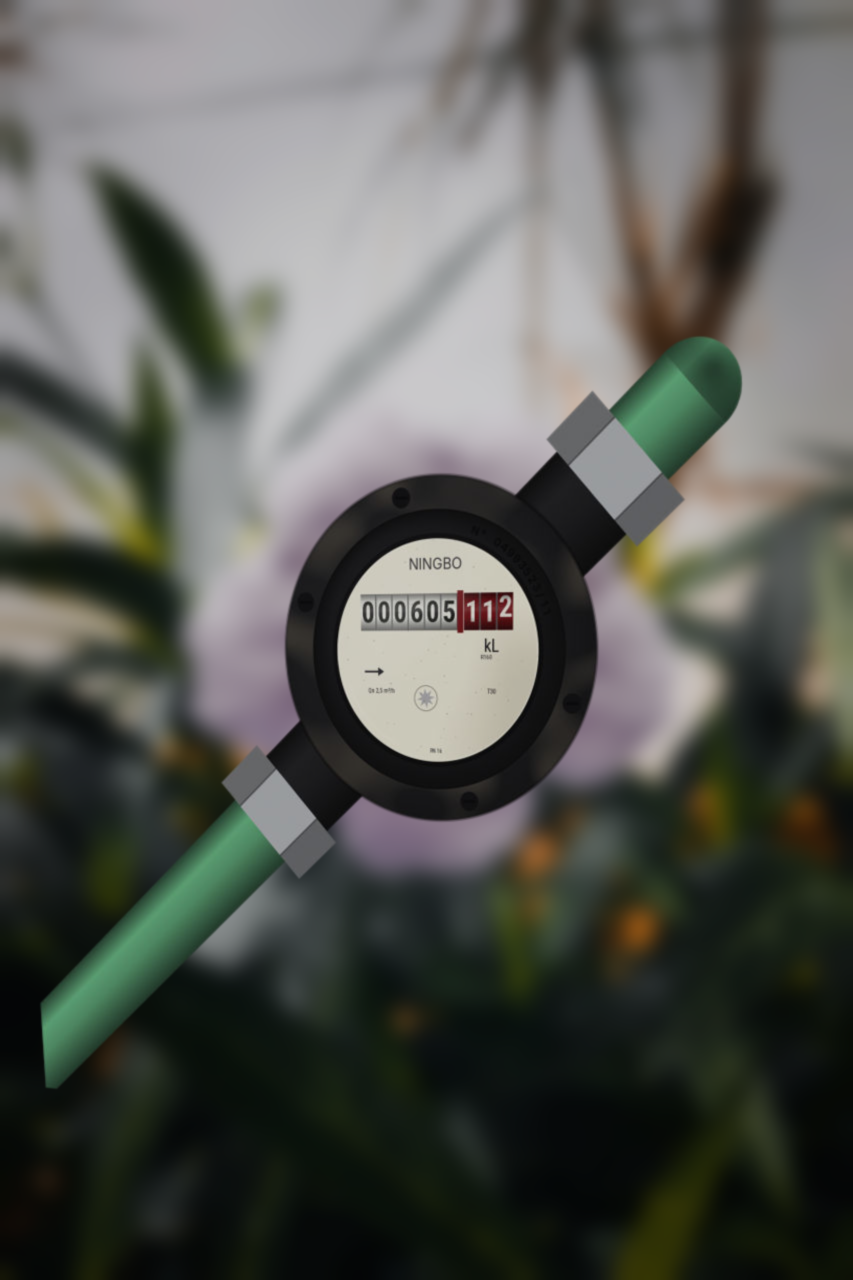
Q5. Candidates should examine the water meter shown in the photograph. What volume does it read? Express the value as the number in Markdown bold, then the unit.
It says **605.112** kL
